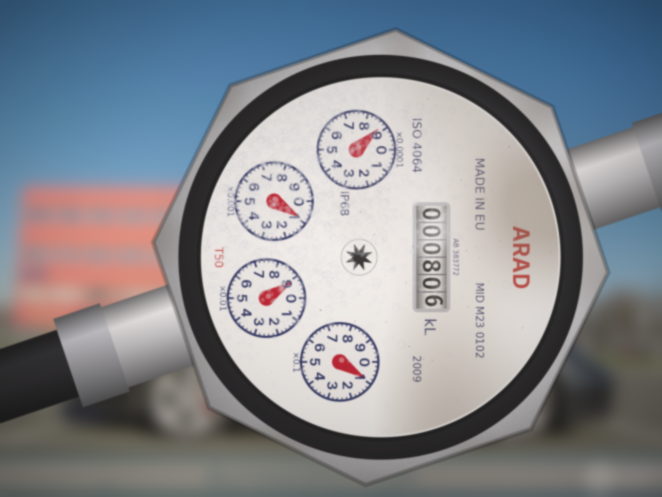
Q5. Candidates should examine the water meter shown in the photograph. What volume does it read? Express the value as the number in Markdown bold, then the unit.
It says **806.0908** kL
